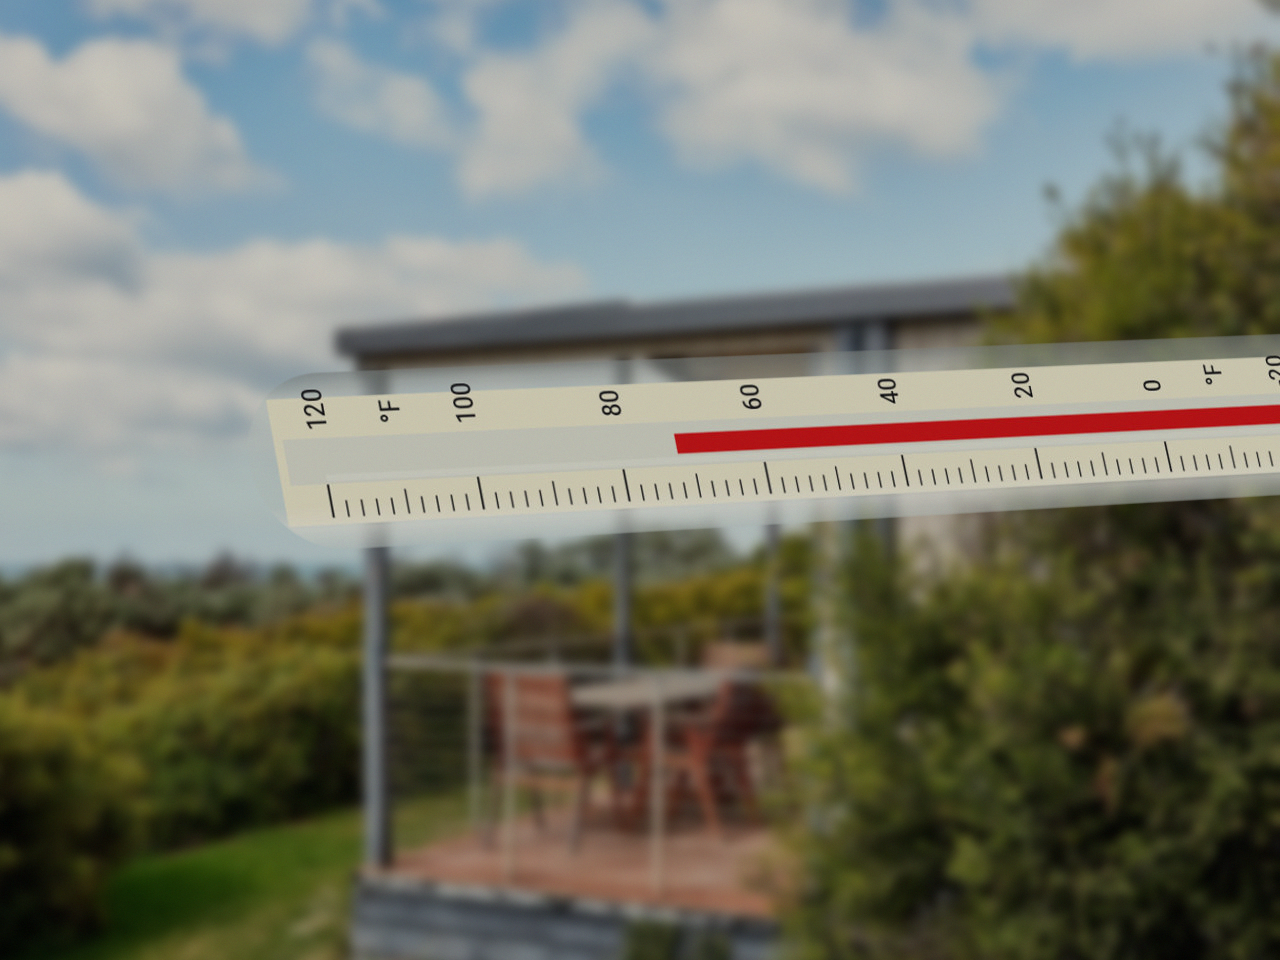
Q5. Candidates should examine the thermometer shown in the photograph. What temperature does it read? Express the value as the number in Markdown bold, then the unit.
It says **72** °F
